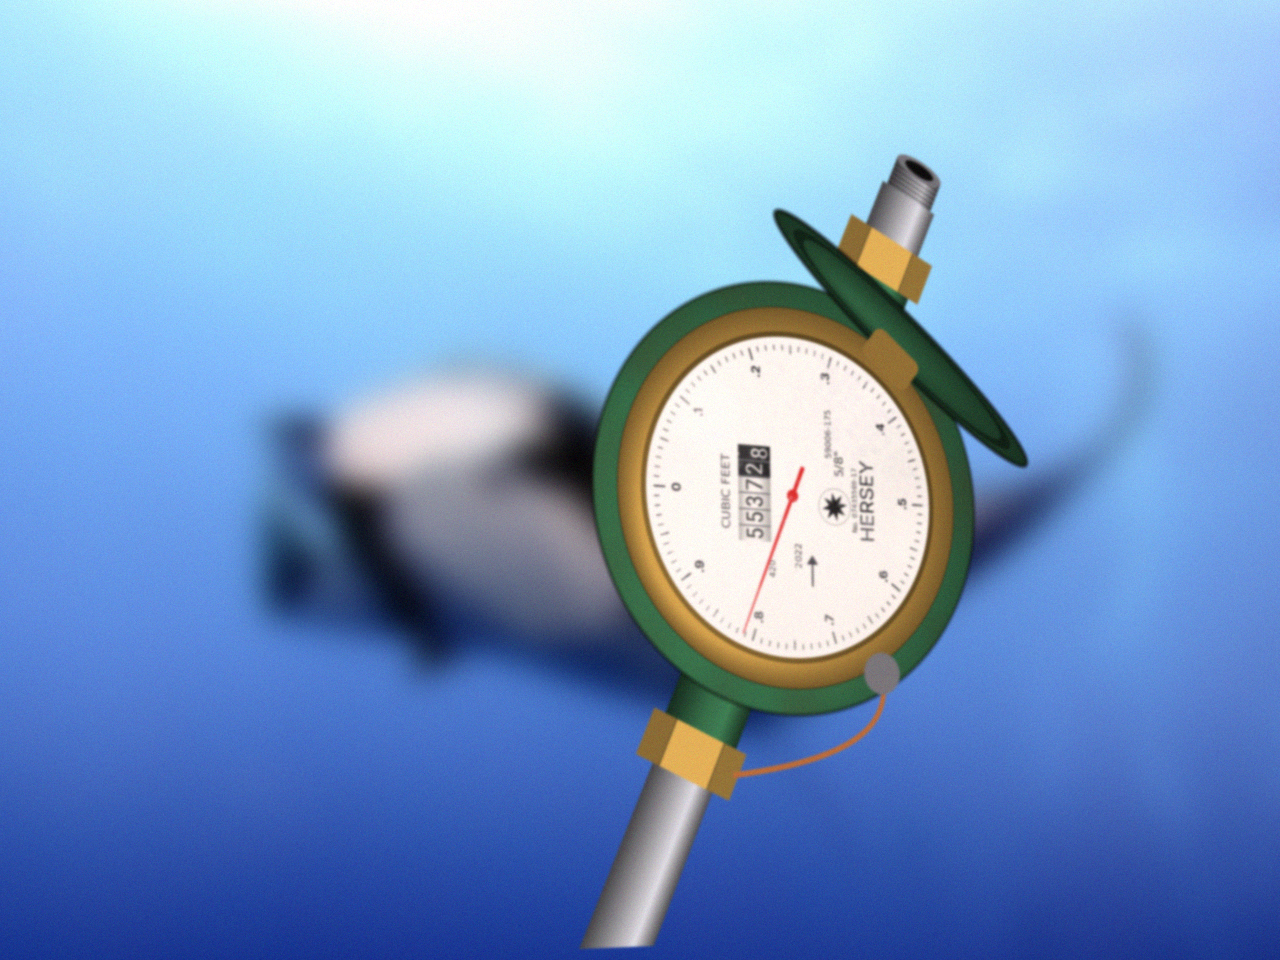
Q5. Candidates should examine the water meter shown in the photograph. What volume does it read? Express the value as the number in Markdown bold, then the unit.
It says **553727.81** ft³
